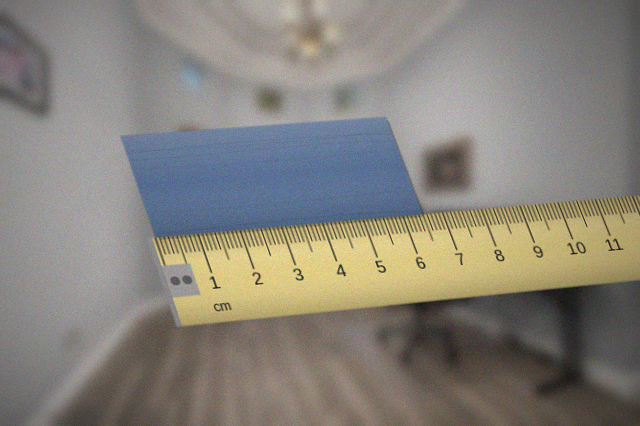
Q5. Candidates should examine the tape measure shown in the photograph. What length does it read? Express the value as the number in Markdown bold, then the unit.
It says **6.5** cm
